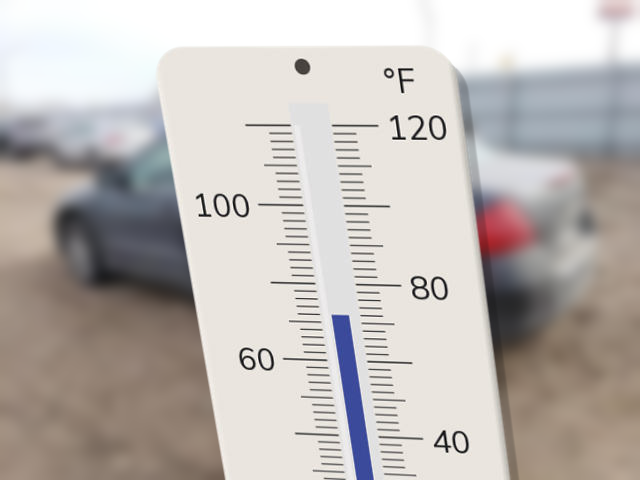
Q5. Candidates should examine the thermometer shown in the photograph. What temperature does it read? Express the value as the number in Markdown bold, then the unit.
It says **72** °F
